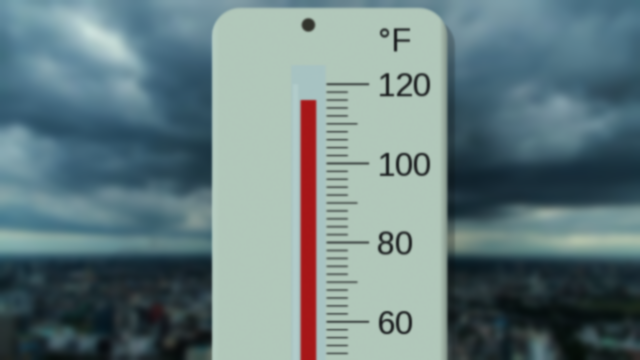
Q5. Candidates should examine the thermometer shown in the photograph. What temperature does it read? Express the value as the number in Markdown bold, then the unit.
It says **116** °F
